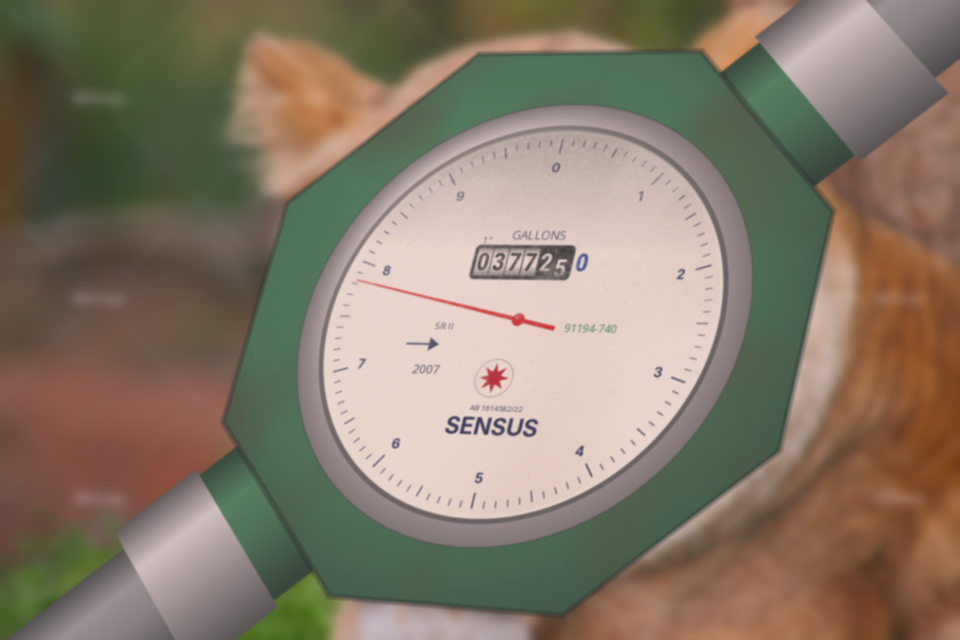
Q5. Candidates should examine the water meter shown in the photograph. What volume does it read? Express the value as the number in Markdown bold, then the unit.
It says **377247.8** gal
